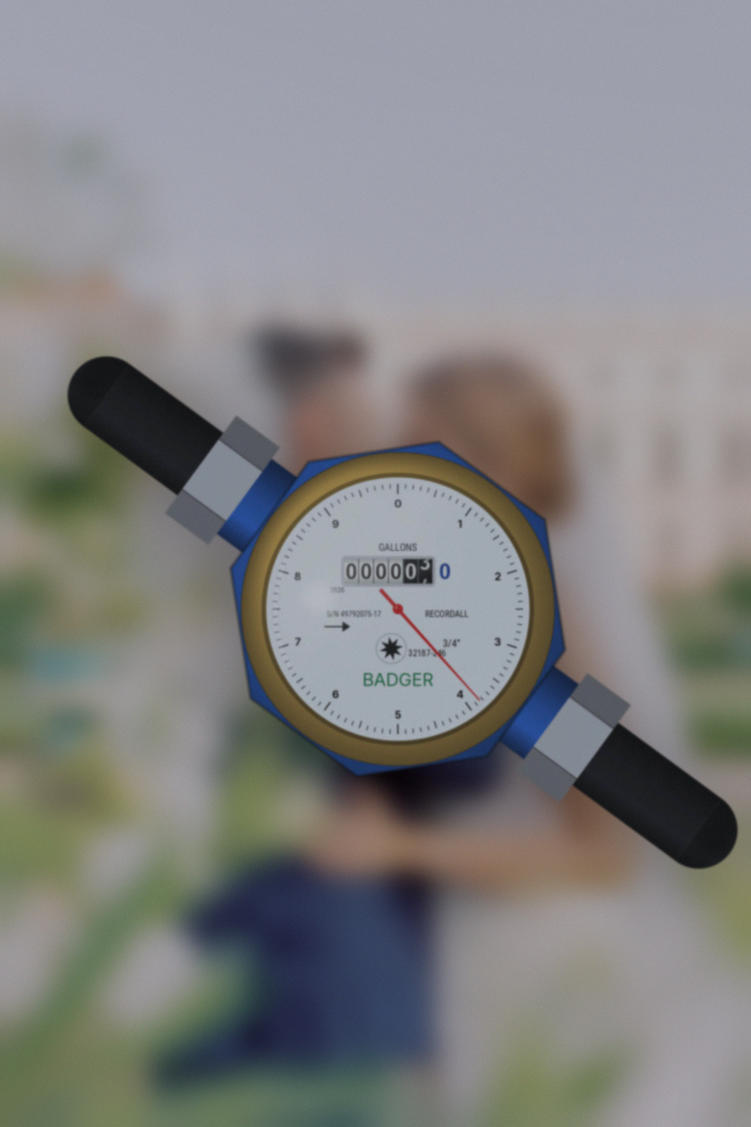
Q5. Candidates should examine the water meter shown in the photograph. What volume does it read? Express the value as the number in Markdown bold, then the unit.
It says **33.8** gal
